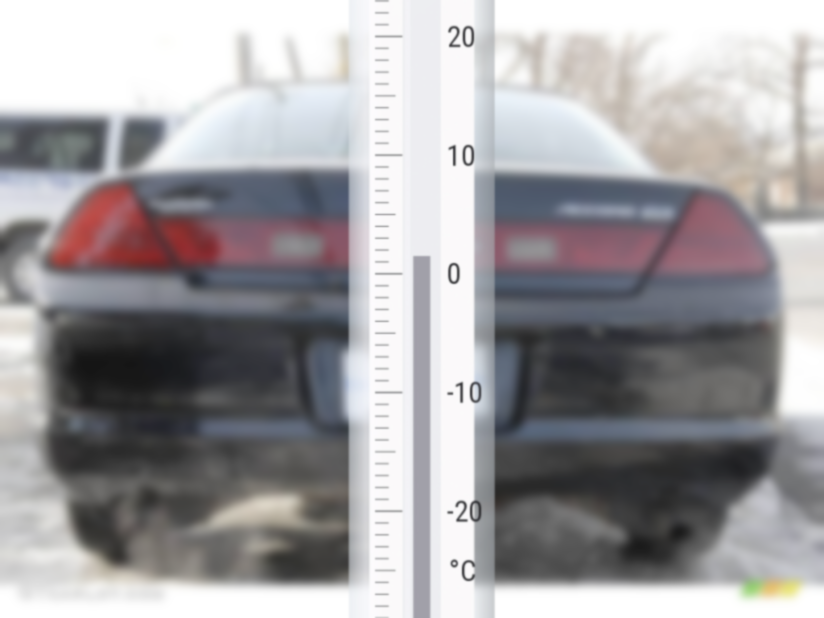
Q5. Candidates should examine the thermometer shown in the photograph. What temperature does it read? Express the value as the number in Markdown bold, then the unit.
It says **1.5** °C
